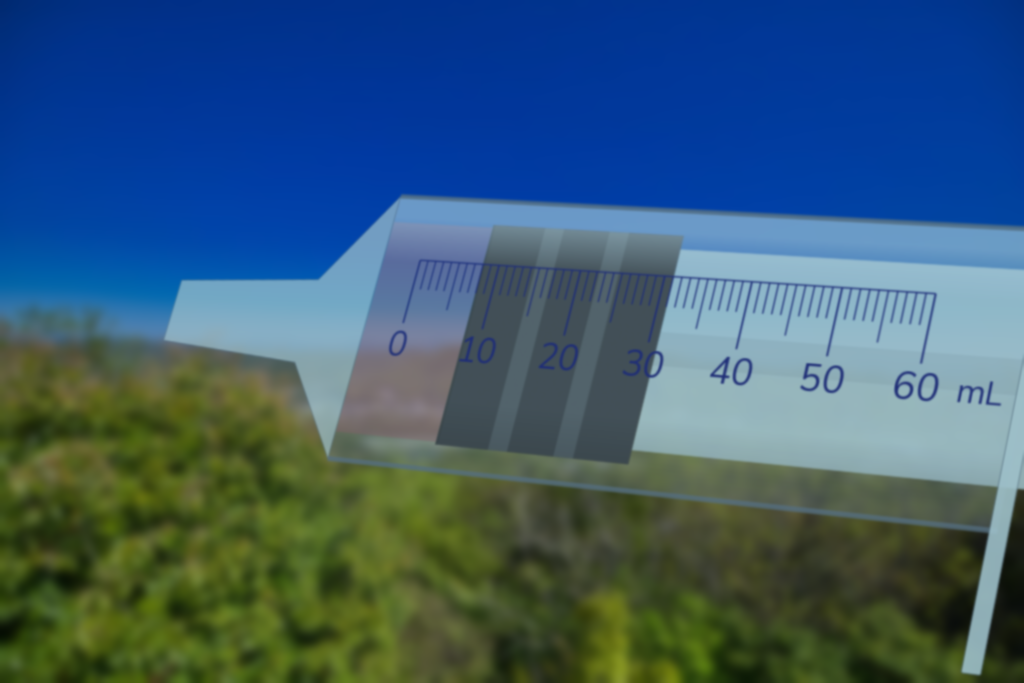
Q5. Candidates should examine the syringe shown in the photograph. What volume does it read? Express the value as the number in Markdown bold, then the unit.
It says **8** mL
